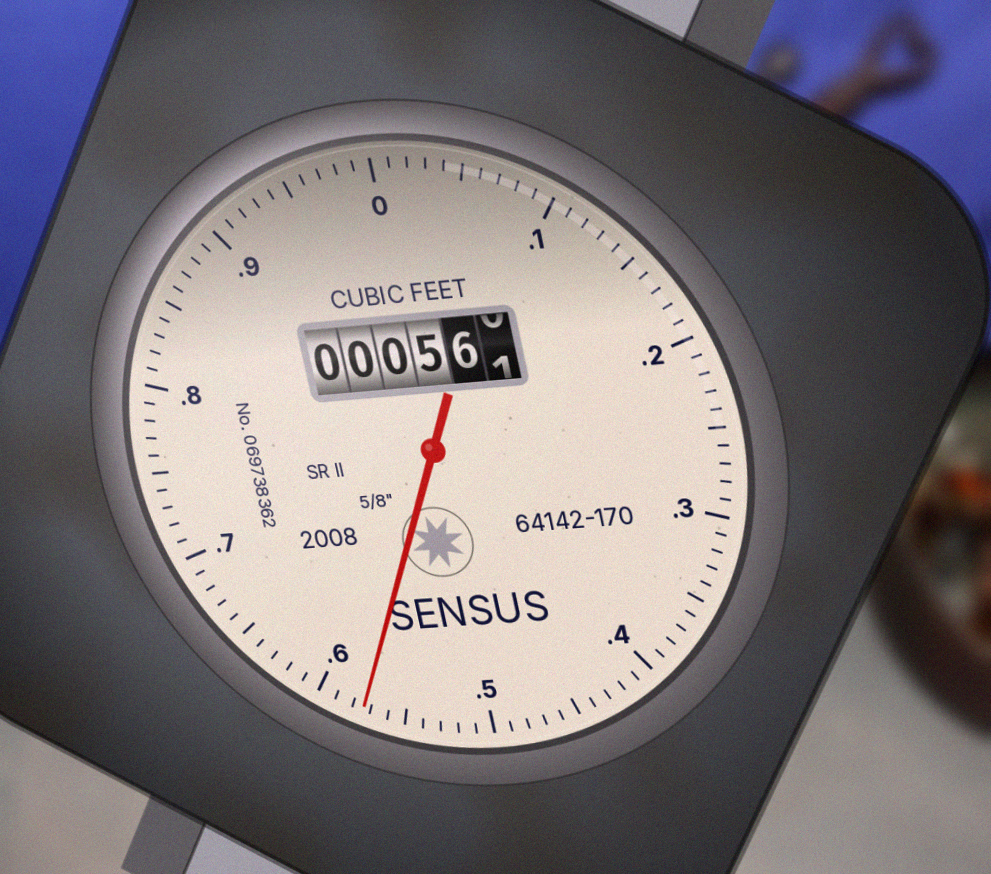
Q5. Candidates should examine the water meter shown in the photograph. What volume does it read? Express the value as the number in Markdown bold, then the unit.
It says **560.57** ft³
